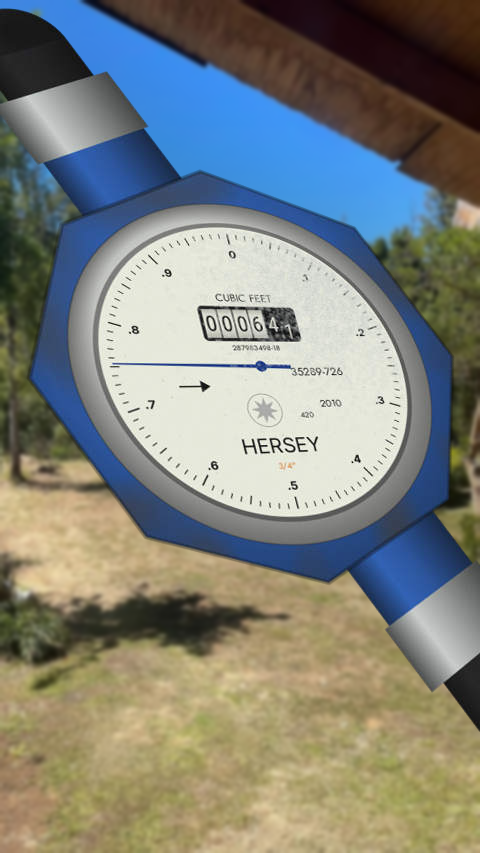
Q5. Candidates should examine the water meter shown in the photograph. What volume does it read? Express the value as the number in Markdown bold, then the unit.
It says **640.75** ft³
